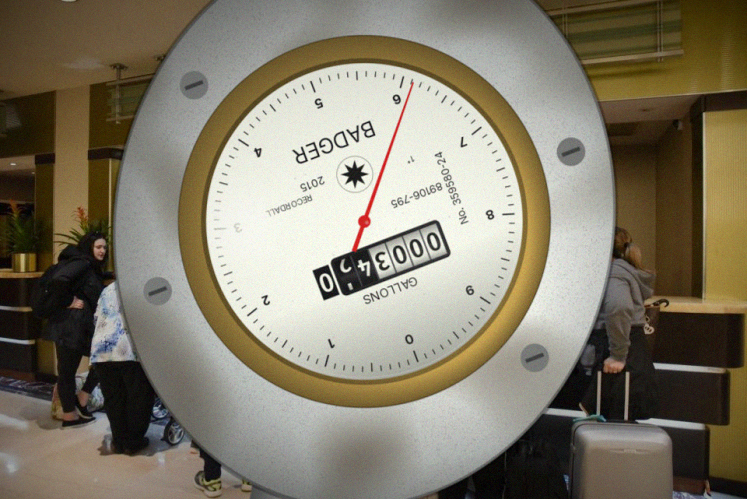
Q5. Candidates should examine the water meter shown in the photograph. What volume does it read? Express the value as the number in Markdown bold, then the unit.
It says **3416.1** gal
